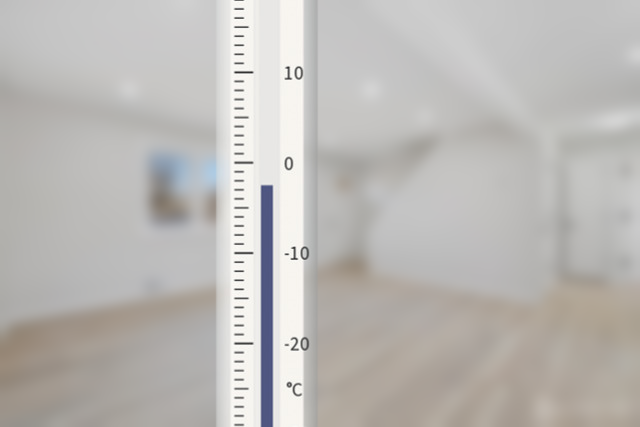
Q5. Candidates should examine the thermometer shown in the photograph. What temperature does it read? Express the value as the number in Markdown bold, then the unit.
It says **-2.5** °C
